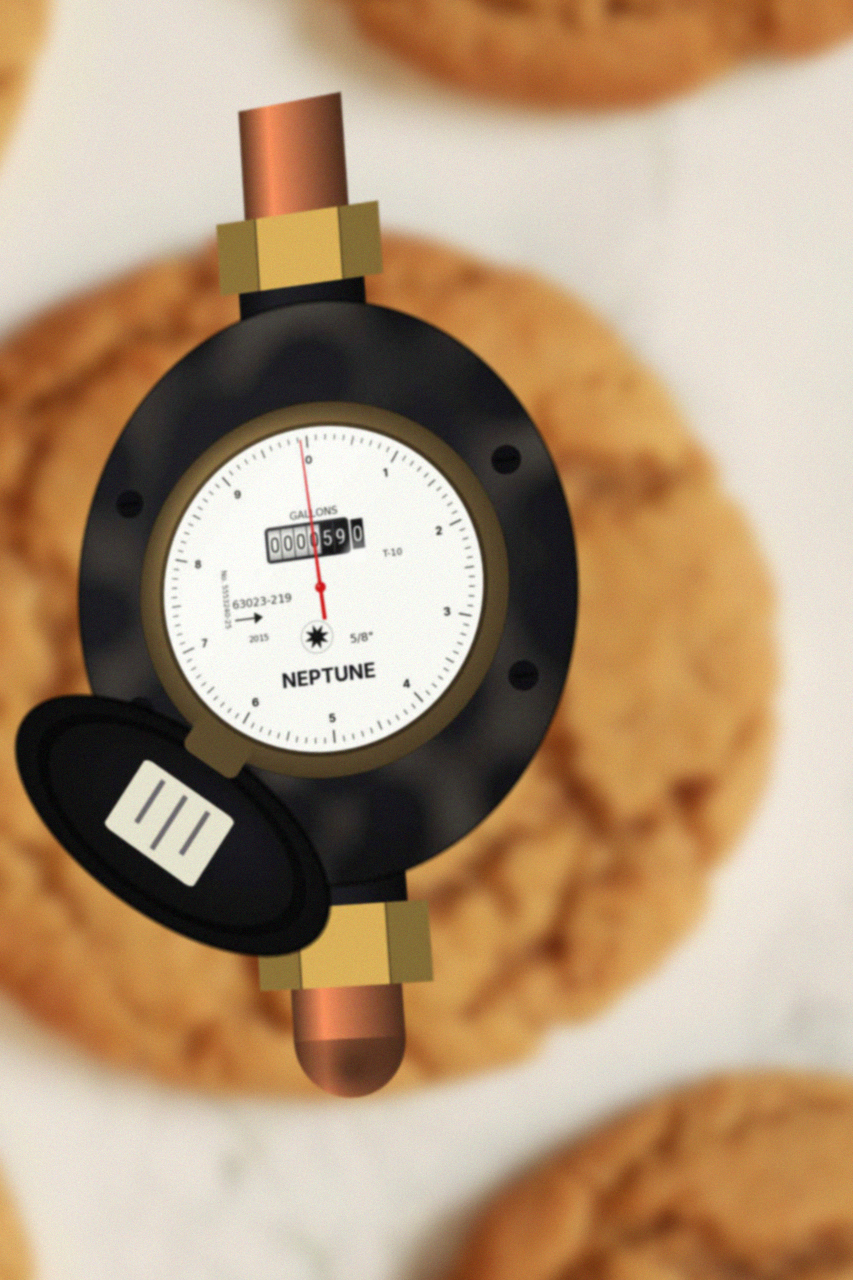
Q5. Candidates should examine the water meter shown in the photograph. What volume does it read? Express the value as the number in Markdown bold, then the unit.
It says **589.9** gal
